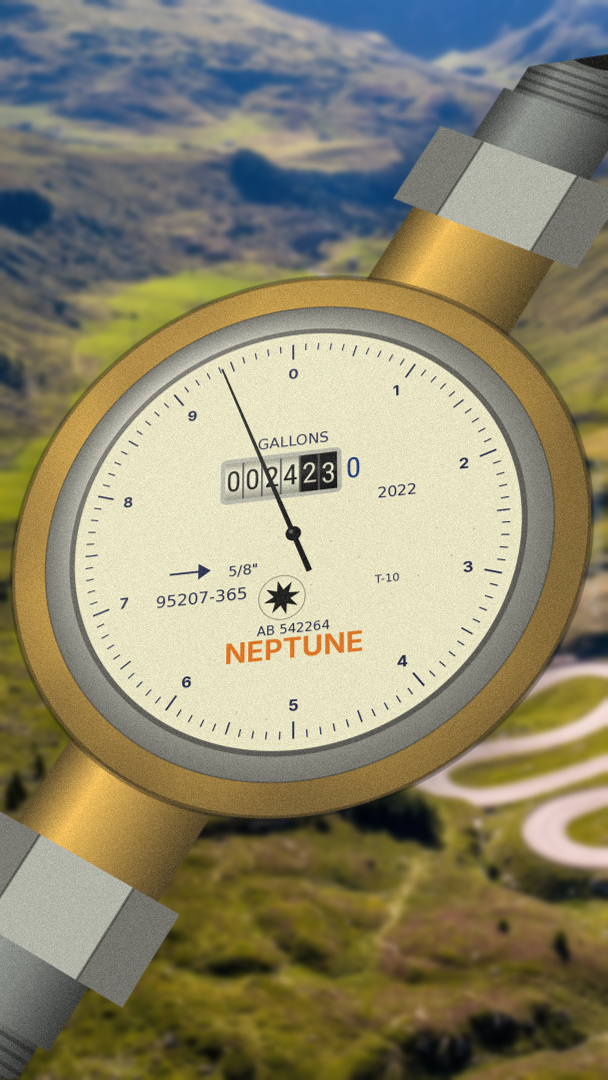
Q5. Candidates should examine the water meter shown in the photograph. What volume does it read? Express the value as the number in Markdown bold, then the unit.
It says **24229.4** gal
